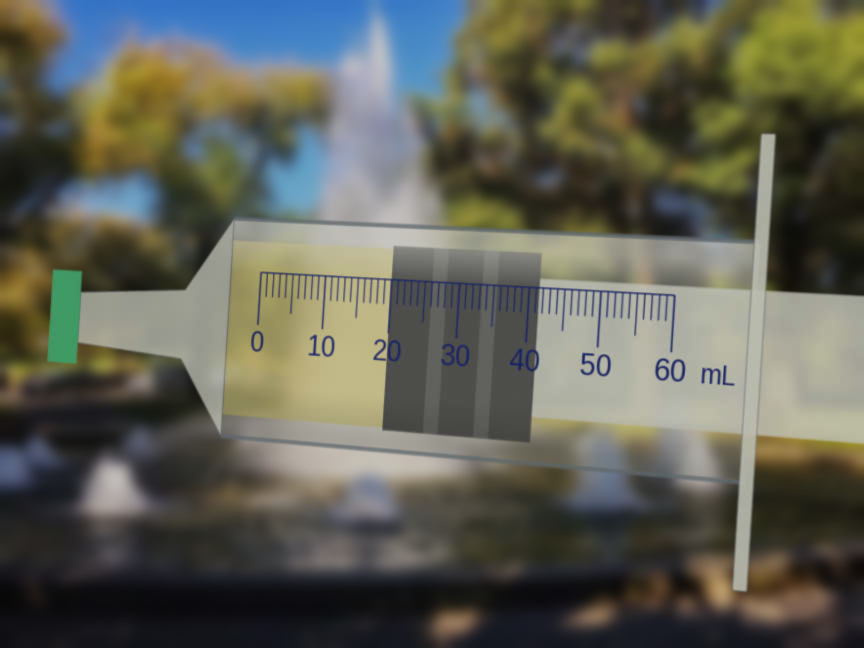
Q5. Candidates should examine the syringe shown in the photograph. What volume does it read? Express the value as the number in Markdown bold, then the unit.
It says **20** mL
